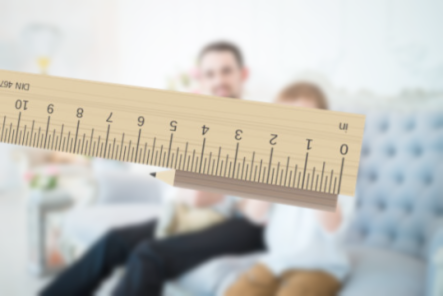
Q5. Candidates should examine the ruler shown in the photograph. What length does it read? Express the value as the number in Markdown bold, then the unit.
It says **5.5** in
